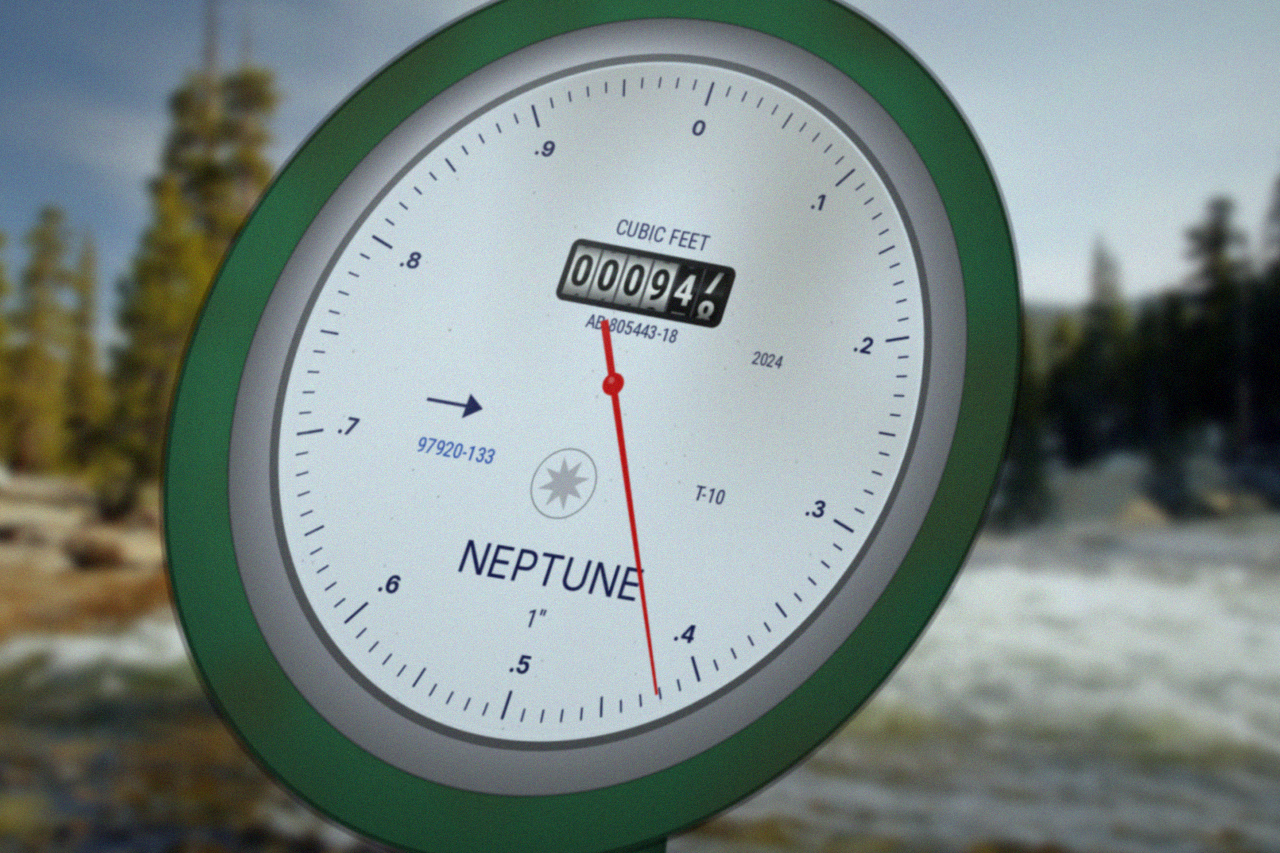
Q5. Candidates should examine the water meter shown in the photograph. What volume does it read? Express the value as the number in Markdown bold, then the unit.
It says **947.42** ft³
